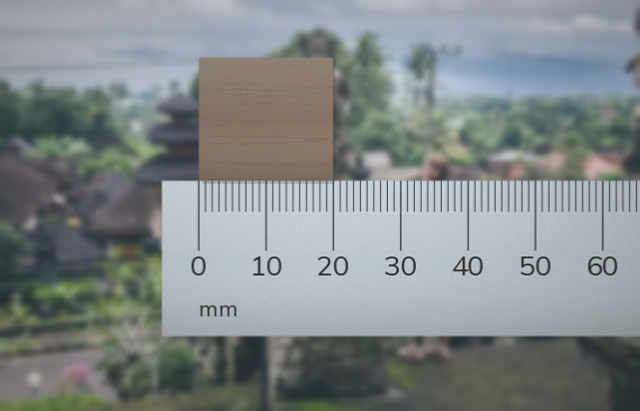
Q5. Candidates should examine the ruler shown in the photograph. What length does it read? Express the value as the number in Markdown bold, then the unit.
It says **20** mm
